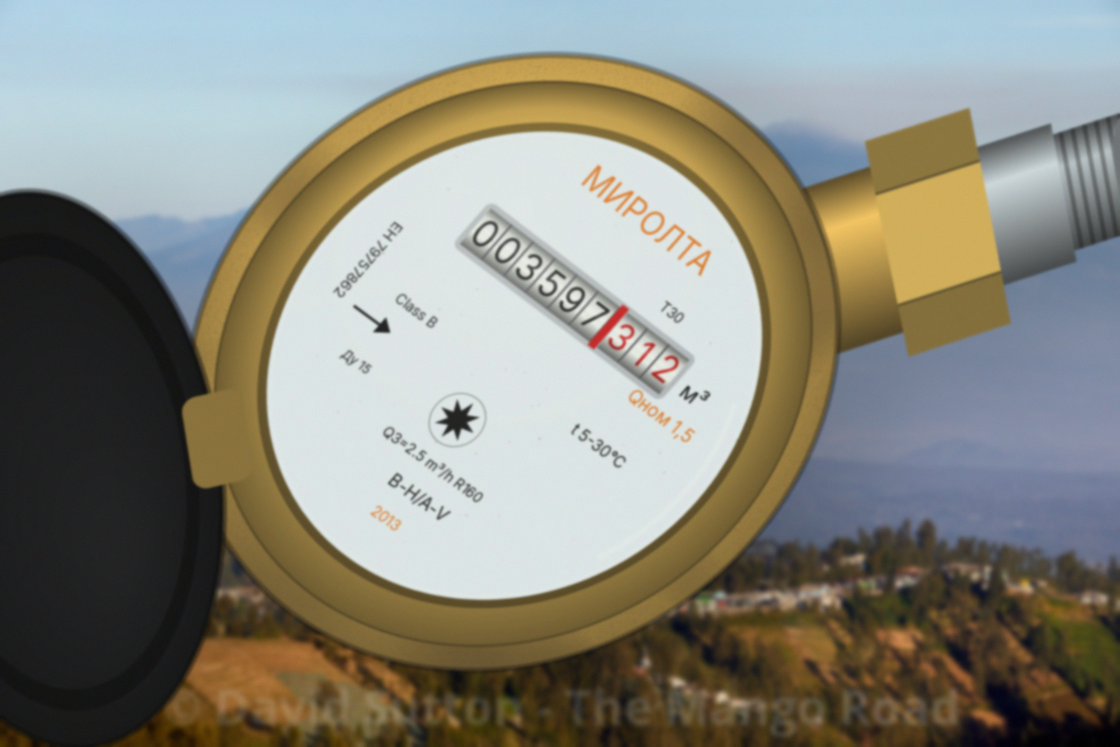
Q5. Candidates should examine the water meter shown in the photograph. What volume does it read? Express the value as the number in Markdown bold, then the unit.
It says **3597.312** m³
